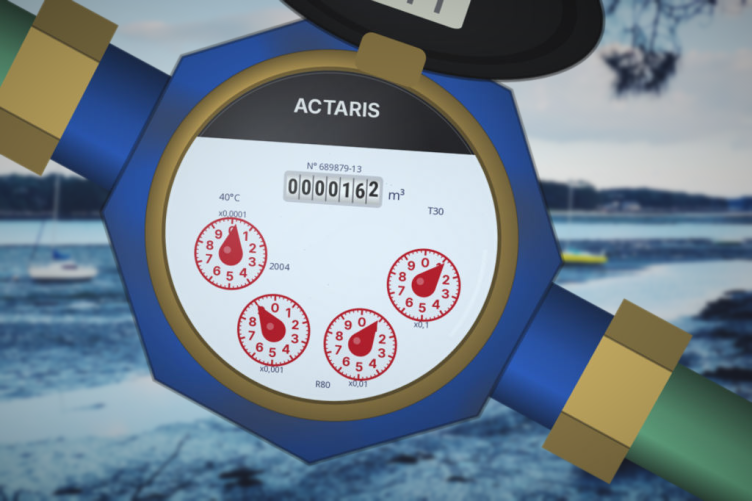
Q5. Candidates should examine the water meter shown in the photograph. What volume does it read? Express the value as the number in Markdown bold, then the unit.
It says **162.1090** m³
